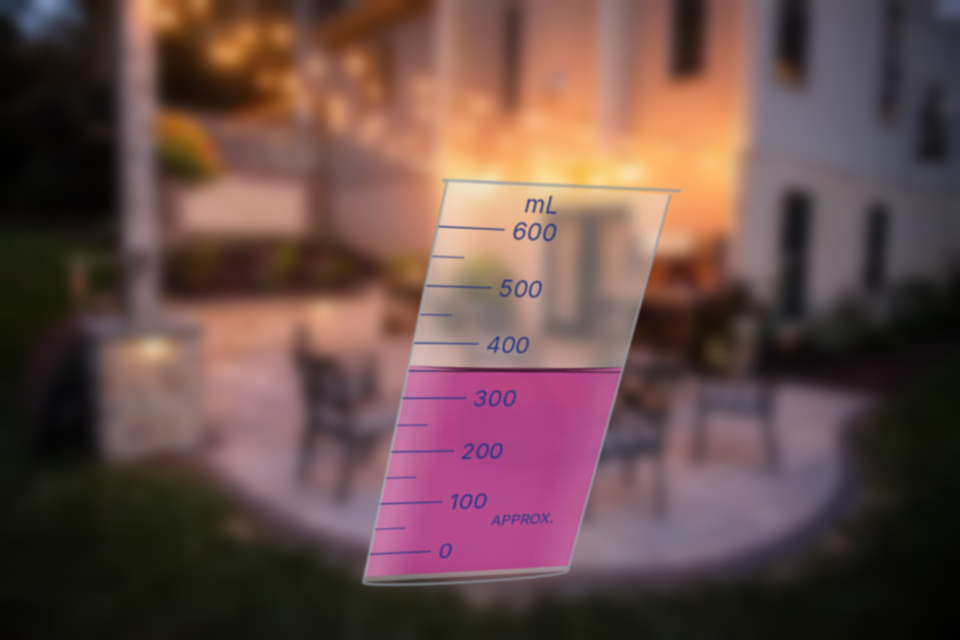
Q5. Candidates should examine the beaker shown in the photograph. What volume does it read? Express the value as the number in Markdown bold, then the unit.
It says **350** mL
